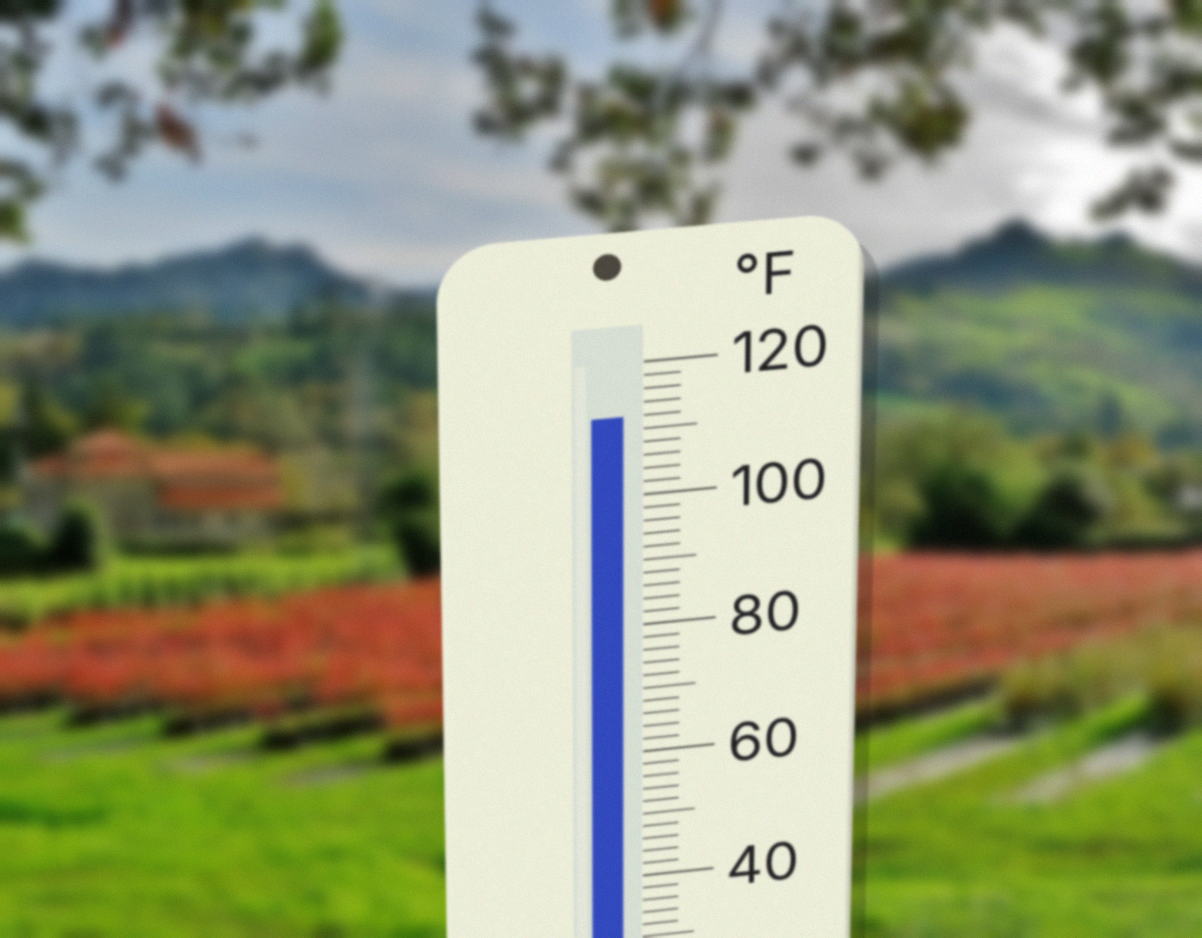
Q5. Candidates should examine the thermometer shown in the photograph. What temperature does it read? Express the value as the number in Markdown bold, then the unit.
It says **112** °F
